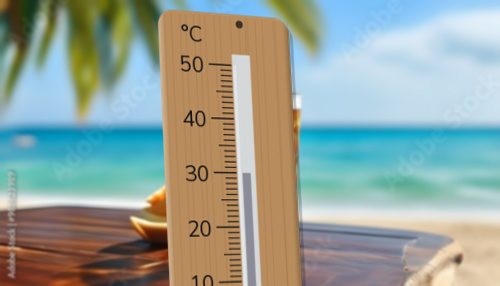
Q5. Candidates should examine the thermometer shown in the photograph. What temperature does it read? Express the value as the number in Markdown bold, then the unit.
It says **30** °C
